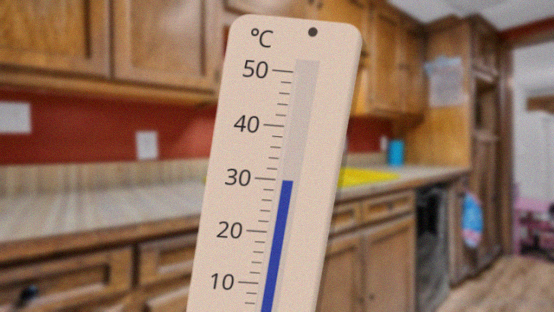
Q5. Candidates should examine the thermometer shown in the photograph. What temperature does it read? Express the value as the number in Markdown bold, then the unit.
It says **30** °C
